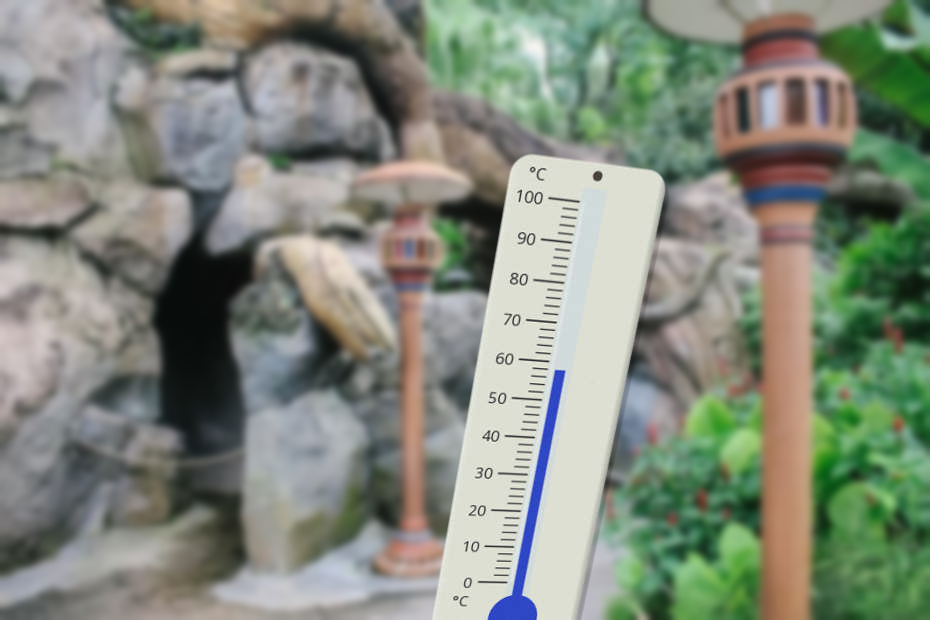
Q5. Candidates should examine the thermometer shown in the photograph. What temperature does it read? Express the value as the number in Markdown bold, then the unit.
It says **58** °C
